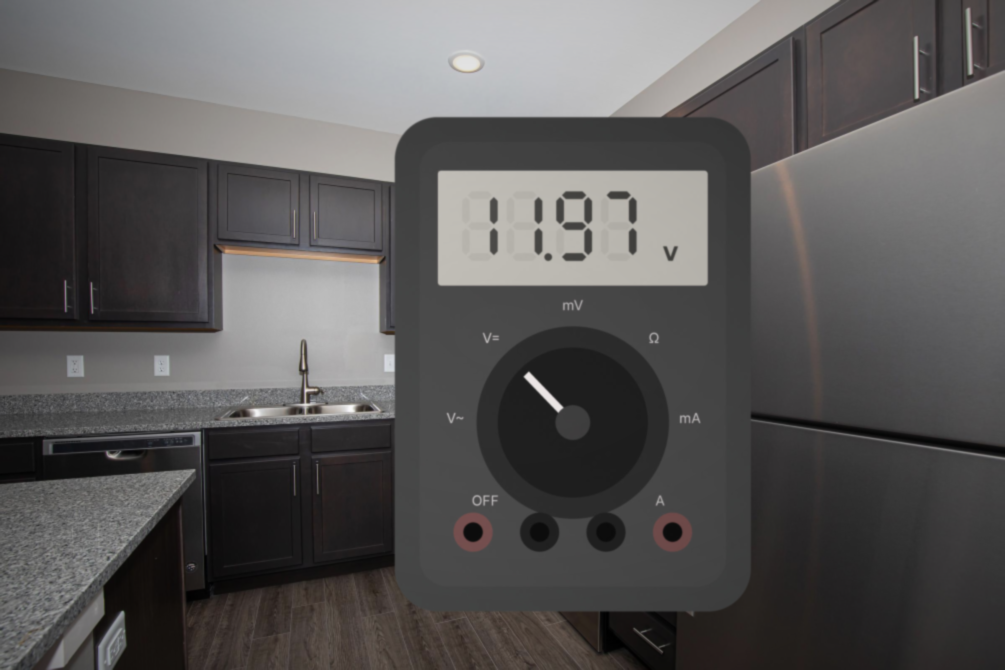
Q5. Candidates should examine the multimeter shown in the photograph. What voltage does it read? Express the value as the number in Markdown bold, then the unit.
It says **11.97** V
